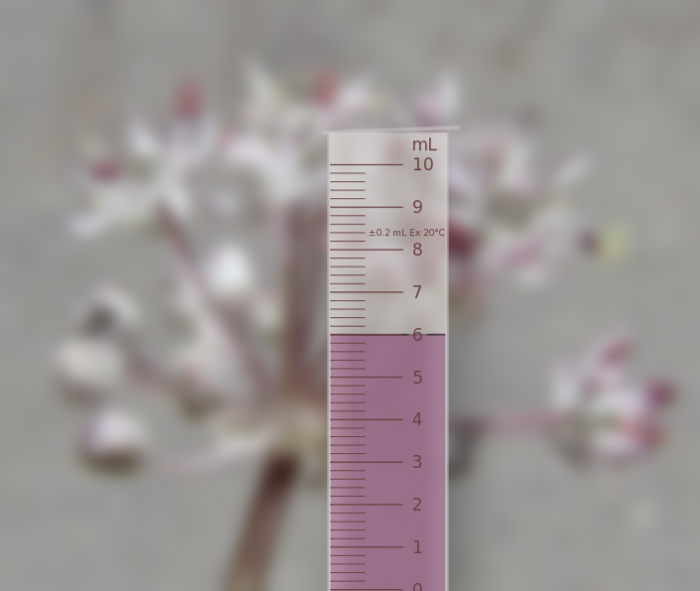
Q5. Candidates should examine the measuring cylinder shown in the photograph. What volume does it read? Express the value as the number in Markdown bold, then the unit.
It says **6** mL
